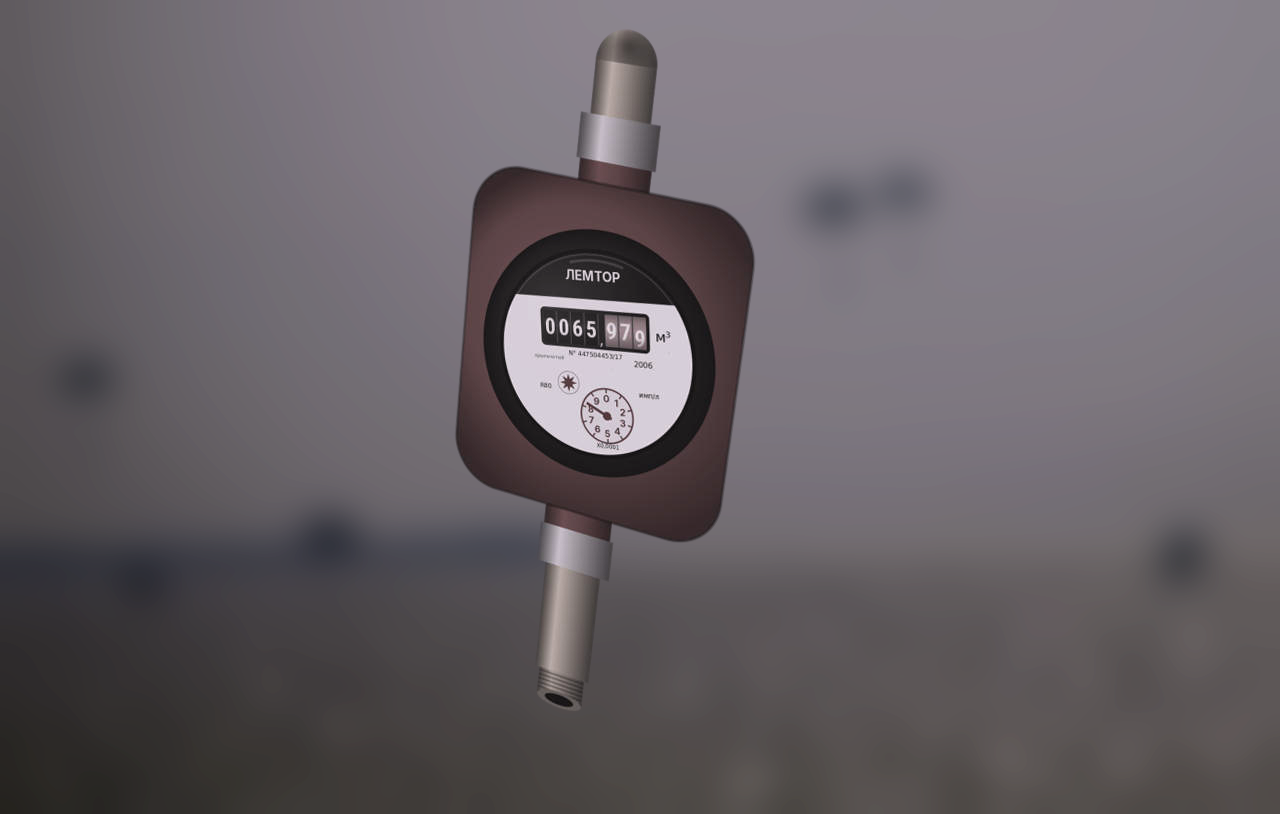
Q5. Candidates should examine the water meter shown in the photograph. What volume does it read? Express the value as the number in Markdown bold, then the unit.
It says **65.9788** m³
